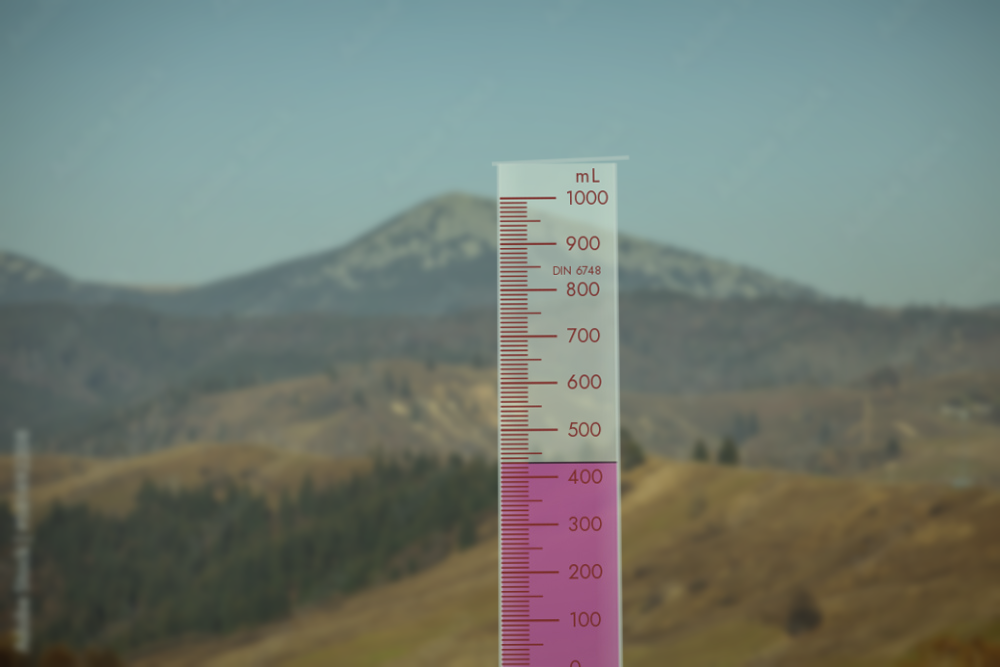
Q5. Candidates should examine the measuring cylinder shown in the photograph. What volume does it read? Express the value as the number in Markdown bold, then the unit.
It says **430** mL
